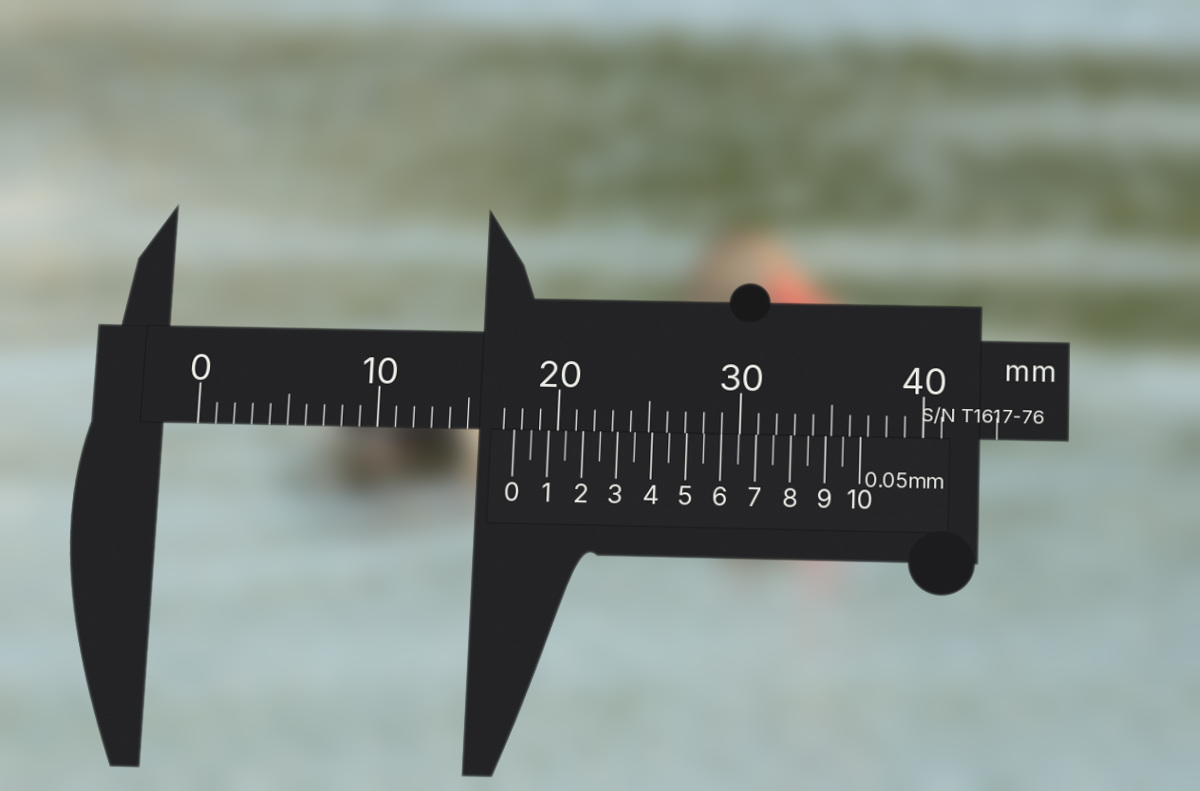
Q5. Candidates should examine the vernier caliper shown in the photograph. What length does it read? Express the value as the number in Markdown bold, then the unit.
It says **17.6** mm
